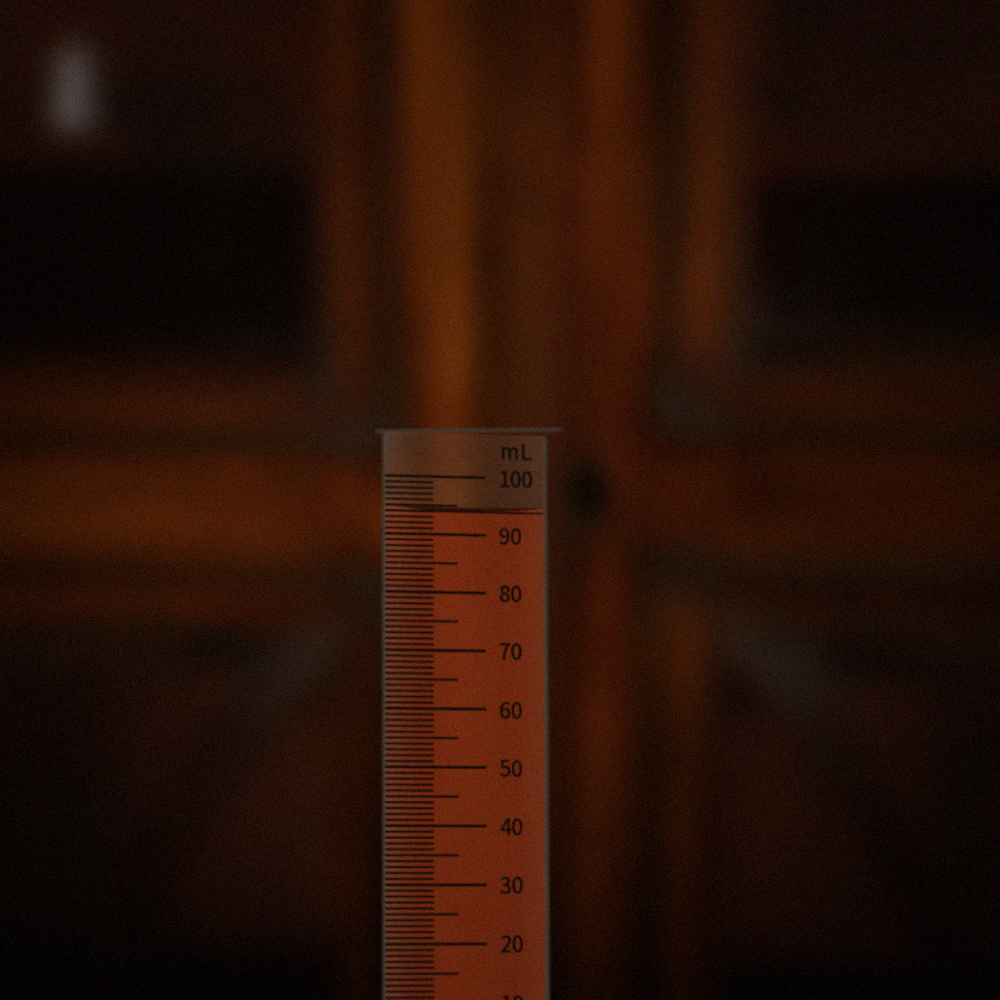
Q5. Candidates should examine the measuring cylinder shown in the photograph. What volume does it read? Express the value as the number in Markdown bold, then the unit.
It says **94** mL
